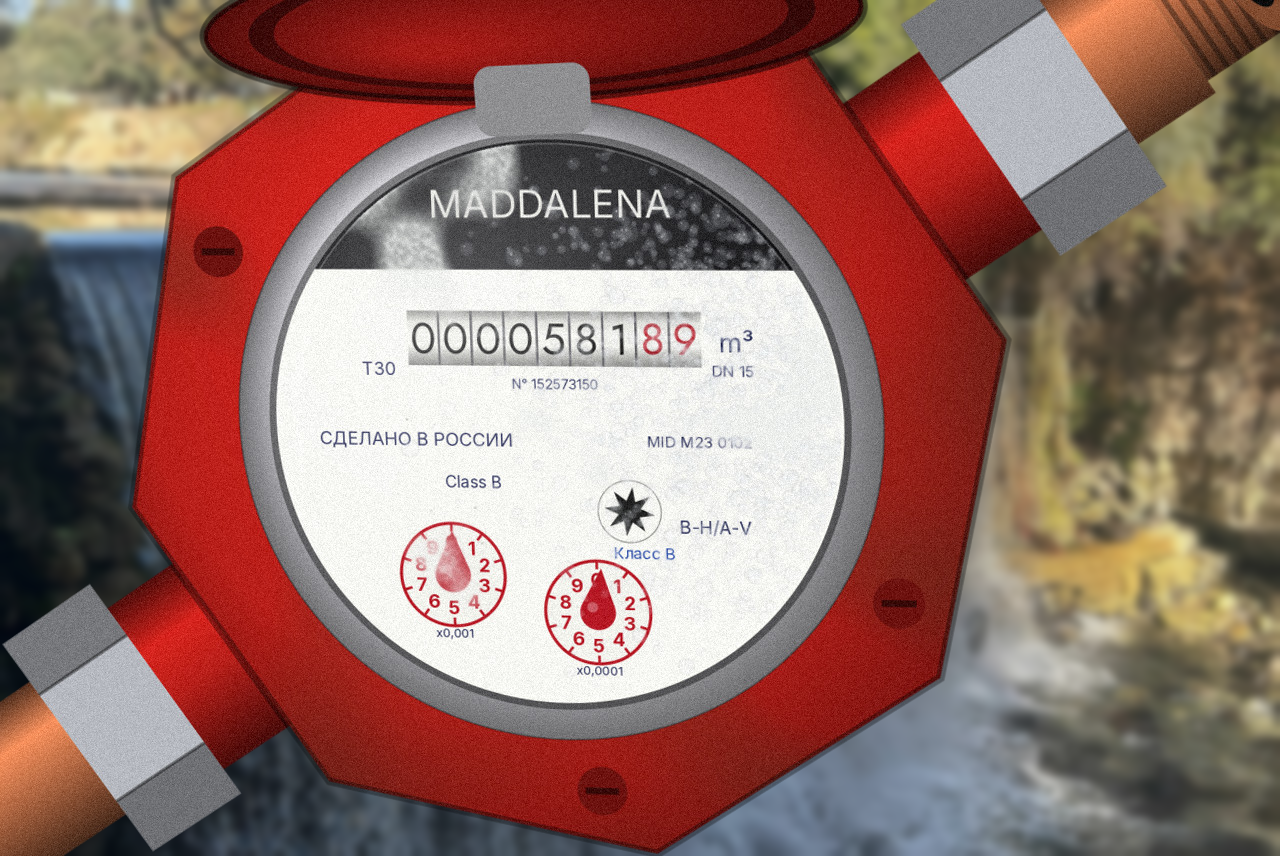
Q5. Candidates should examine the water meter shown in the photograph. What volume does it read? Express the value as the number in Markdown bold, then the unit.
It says **581.8900** m³
